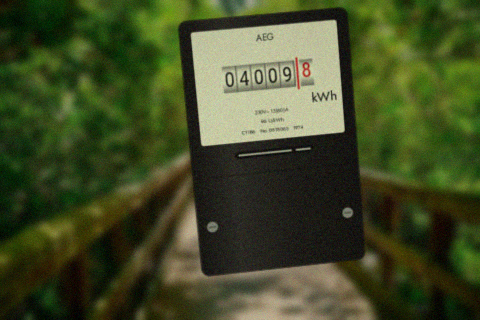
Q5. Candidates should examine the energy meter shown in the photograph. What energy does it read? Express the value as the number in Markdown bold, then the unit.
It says **4009.8** kWh
